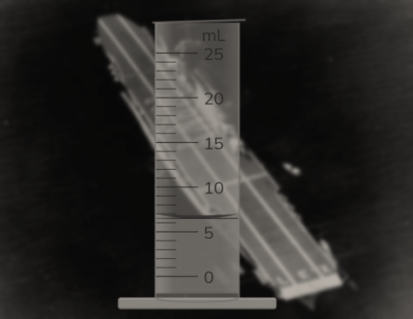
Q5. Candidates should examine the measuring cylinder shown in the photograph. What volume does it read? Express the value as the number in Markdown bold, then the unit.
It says **6.5** mL
